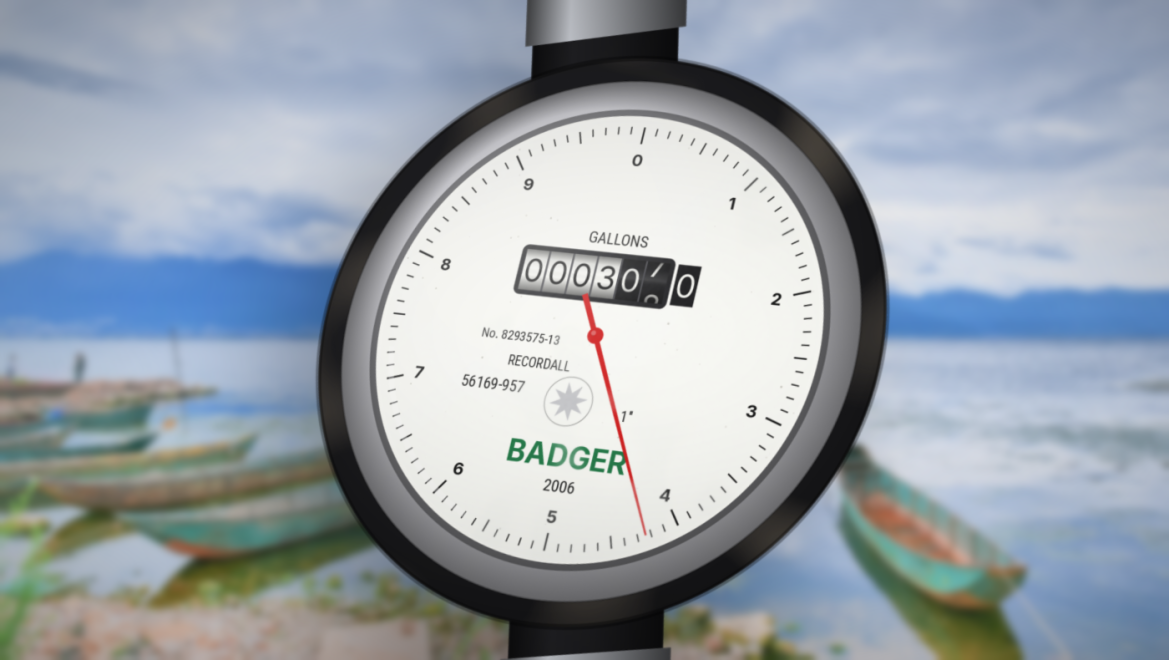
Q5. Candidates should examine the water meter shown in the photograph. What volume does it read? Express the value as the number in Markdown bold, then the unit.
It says **3074.2** gal
